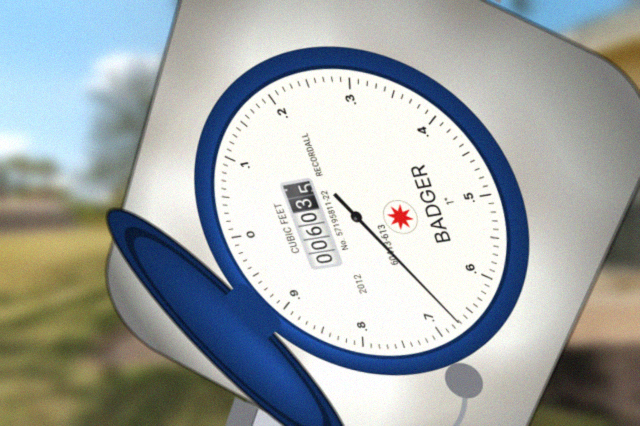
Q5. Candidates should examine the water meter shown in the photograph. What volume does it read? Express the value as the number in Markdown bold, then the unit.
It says **6034.67** ft³
